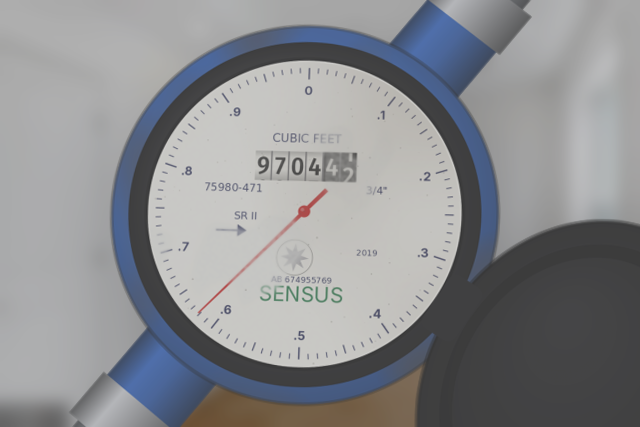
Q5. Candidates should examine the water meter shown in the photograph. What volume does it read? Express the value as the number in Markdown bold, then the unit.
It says **970441.62** ft³
